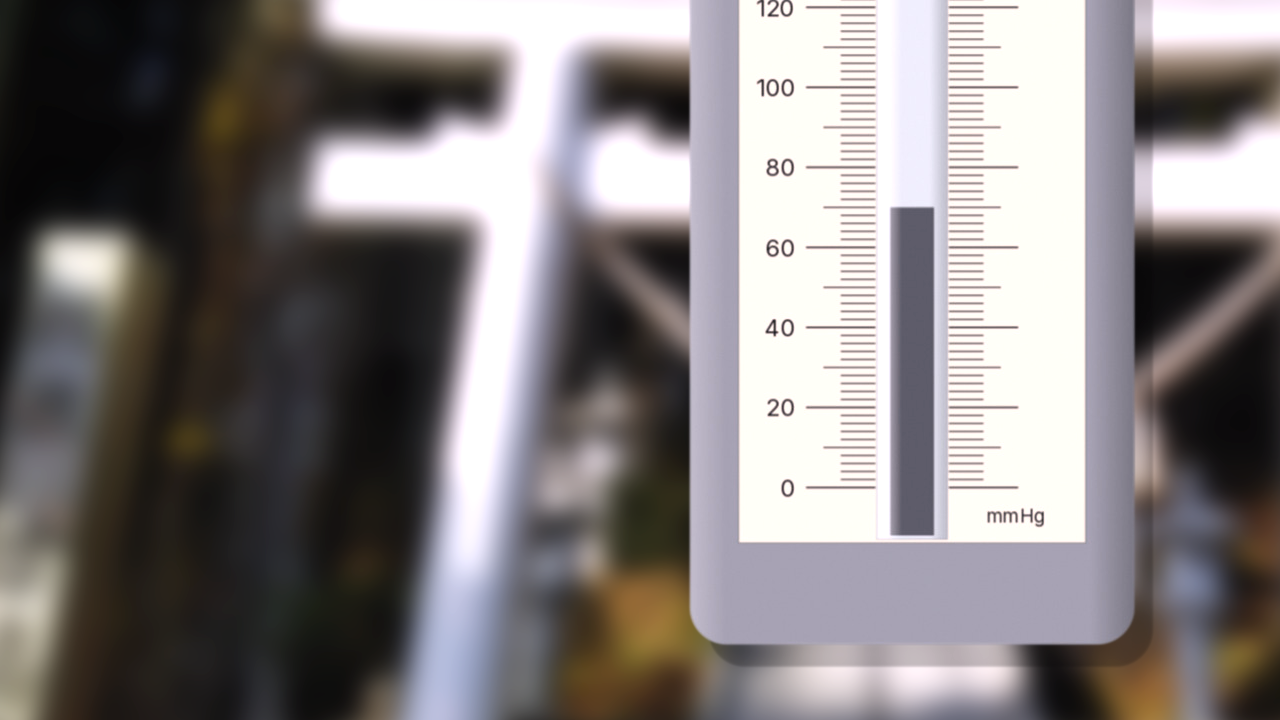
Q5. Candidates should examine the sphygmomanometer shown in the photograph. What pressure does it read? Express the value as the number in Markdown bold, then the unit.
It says **70** mmHg
